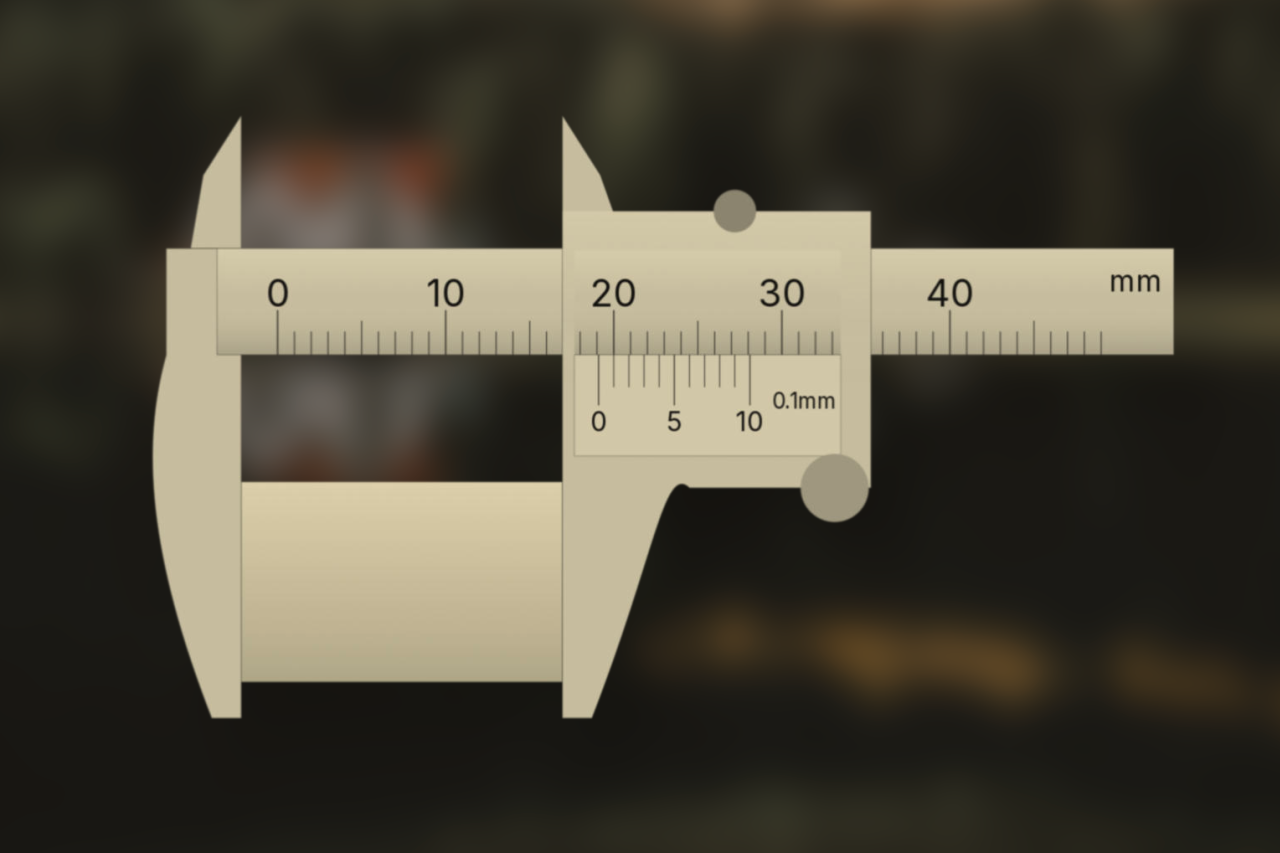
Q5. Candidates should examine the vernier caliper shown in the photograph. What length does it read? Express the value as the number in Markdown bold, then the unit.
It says **19.1** mm
